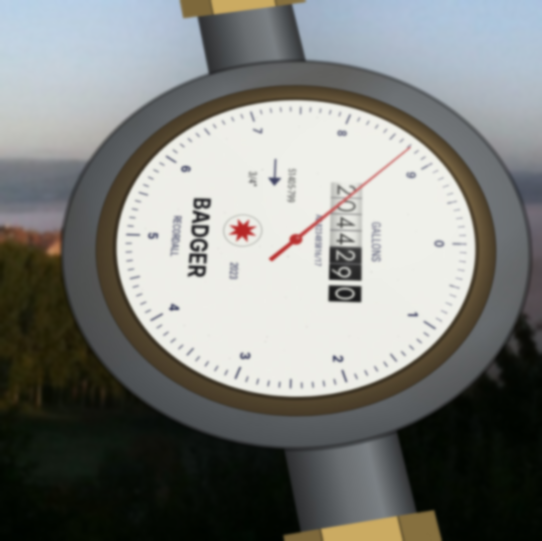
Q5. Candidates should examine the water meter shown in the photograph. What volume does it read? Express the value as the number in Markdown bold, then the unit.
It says **2044288.7** gal
